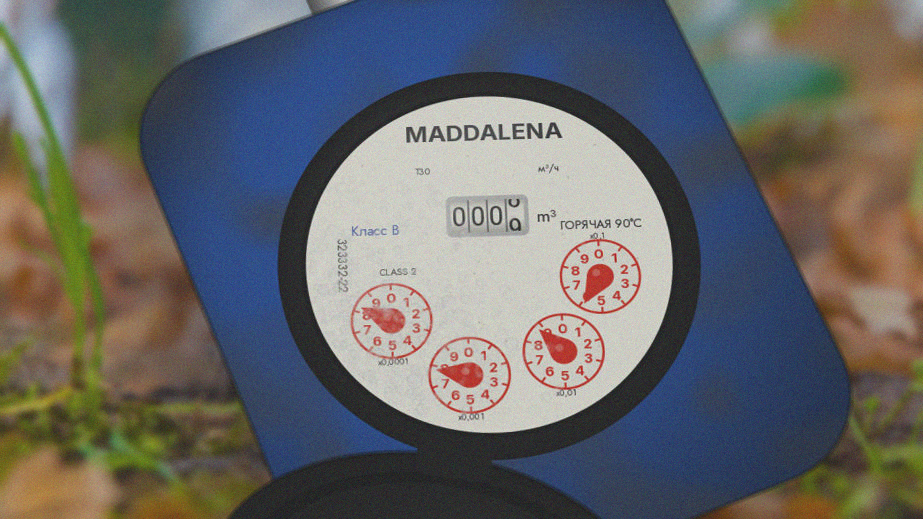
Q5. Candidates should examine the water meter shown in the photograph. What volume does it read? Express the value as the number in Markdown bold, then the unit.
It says **8.5878** m³
